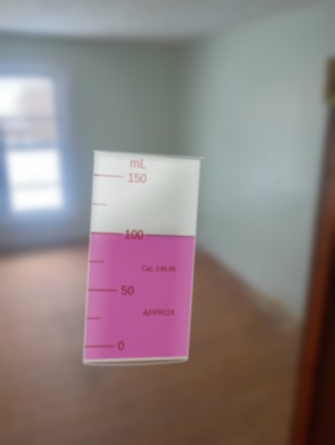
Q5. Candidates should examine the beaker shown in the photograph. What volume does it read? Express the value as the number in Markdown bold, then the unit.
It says **100** mL
